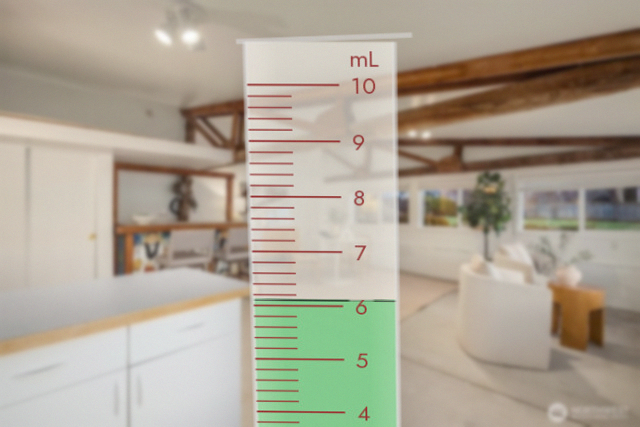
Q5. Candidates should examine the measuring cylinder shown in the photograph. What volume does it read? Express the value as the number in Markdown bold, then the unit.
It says **6.1** mL
